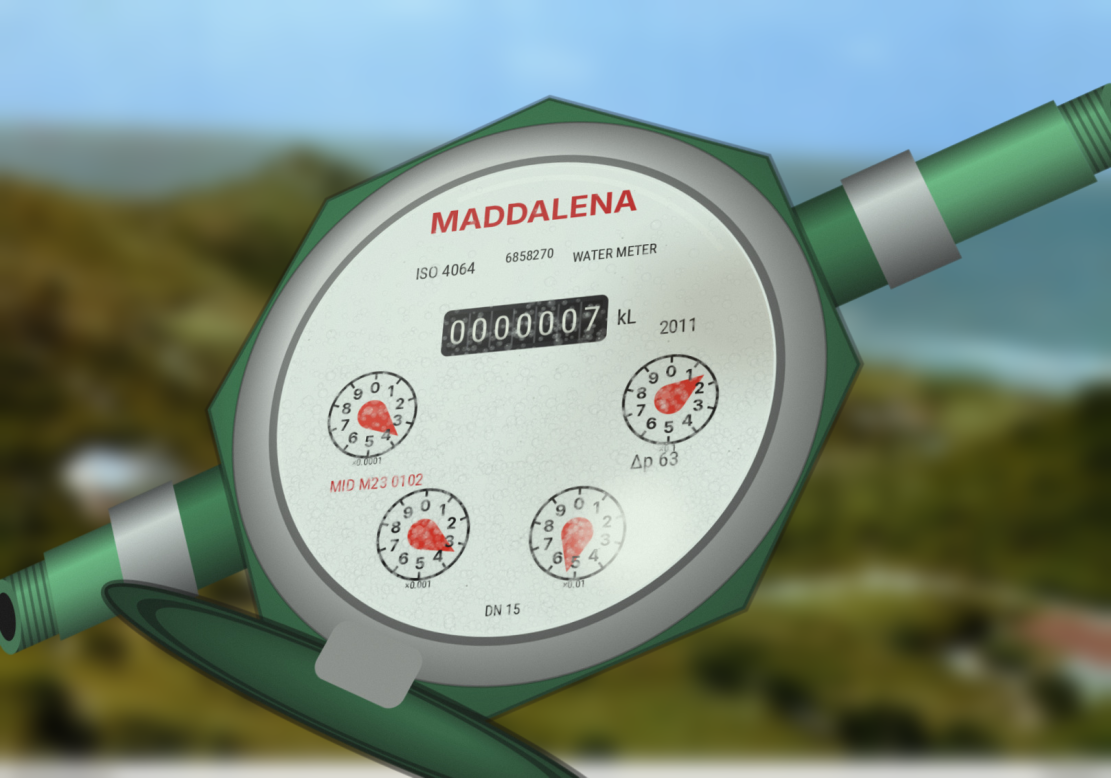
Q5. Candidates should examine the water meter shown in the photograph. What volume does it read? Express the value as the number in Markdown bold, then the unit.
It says **7.1533** kL
